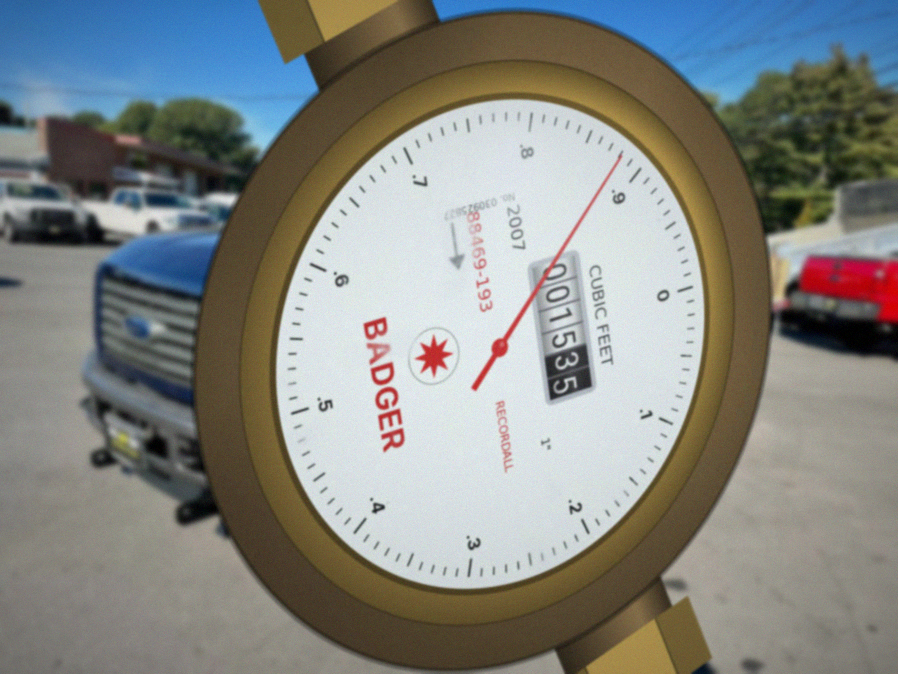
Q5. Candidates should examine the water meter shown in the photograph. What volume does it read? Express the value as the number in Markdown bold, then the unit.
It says **1534.88** ft³
